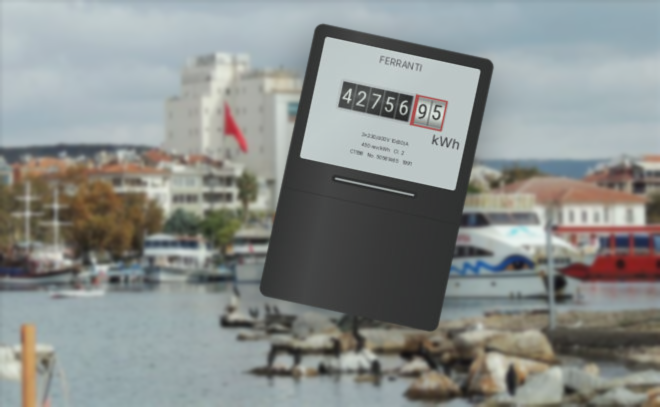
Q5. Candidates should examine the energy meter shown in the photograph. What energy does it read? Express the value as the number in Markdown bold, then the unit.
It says **42756.95** kWh
